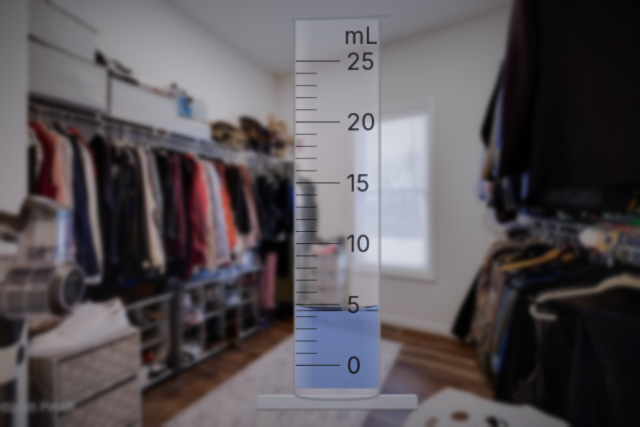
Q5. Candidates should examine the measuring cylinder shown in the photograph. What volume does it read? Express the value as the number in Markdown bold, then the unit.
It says **4.5** mL
